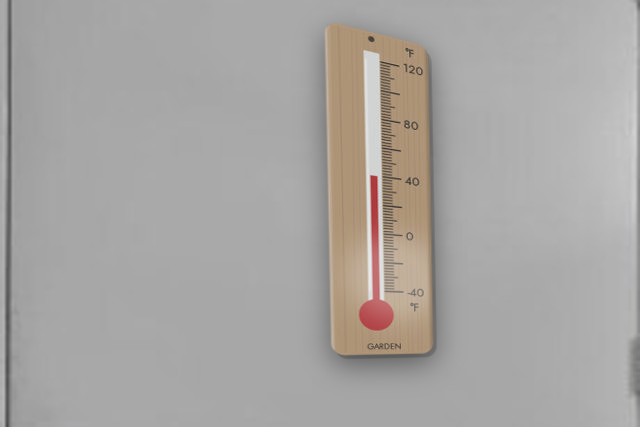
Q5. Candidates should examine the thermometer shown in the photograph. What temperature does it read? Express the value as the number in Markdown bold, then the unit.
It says **40** °F
